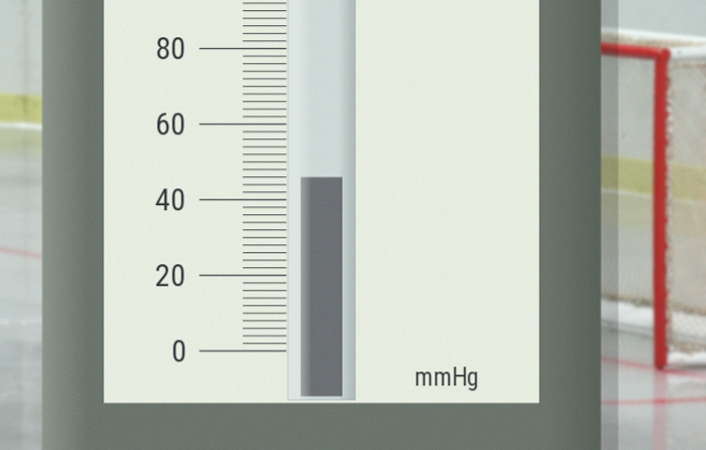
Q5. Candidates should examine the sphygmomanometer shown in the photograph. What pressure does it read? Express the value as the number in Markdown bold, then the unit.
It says **46** mmHg
